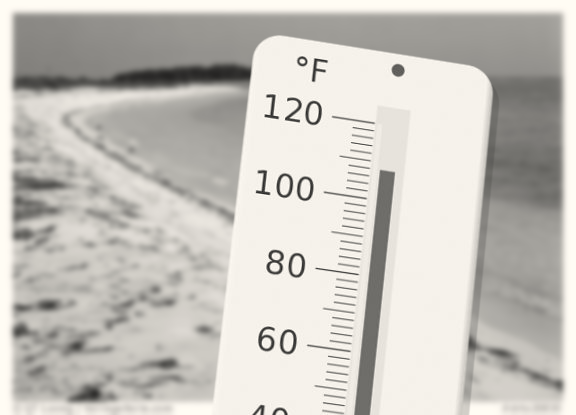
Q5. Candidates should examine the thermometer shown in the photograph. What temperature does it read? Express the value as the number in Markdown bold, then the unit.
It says **108** °F
